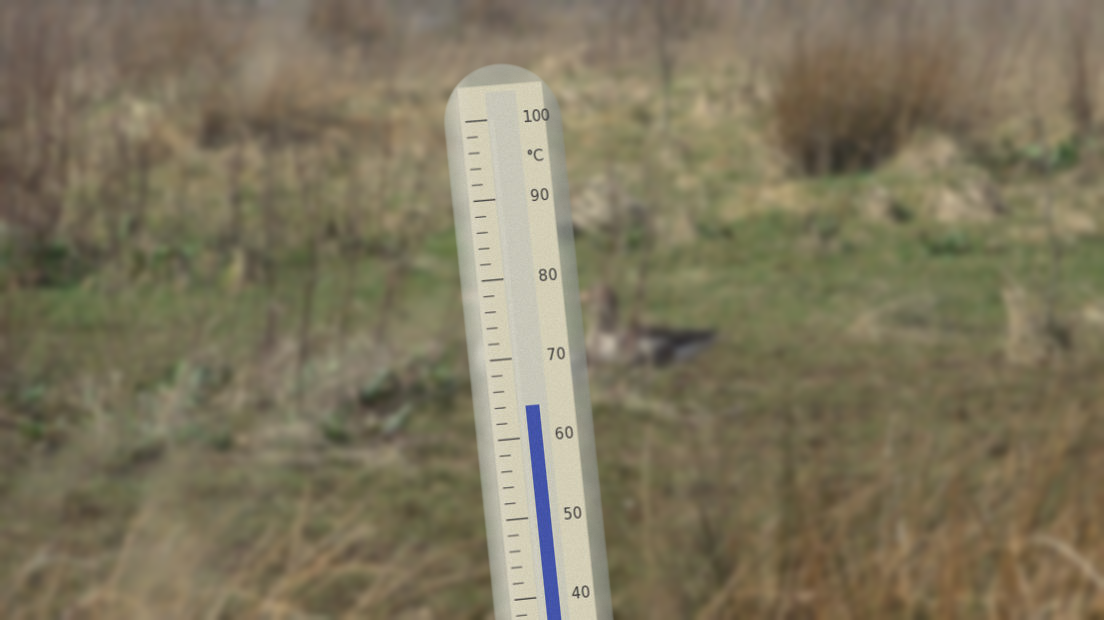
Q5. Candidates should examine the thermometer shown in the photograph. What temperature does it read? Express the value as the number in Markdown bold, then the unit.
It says **64** °C
